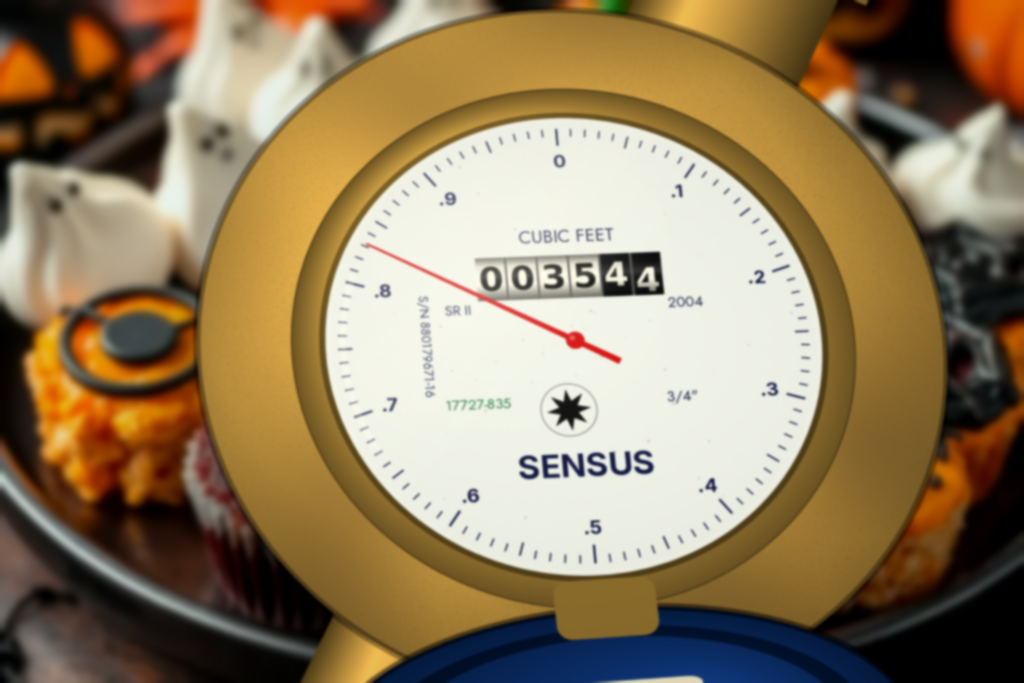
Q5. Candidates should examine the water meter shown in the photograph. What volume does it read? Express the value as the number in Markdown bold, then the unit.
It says **3543.83** ft³
